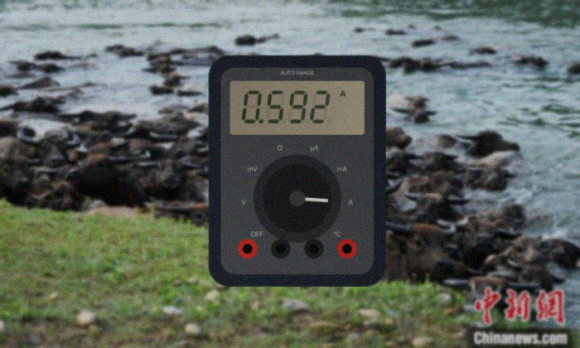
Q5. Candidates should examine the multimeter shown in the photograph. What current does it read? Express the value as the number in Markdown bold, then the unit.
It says **0.592** A
